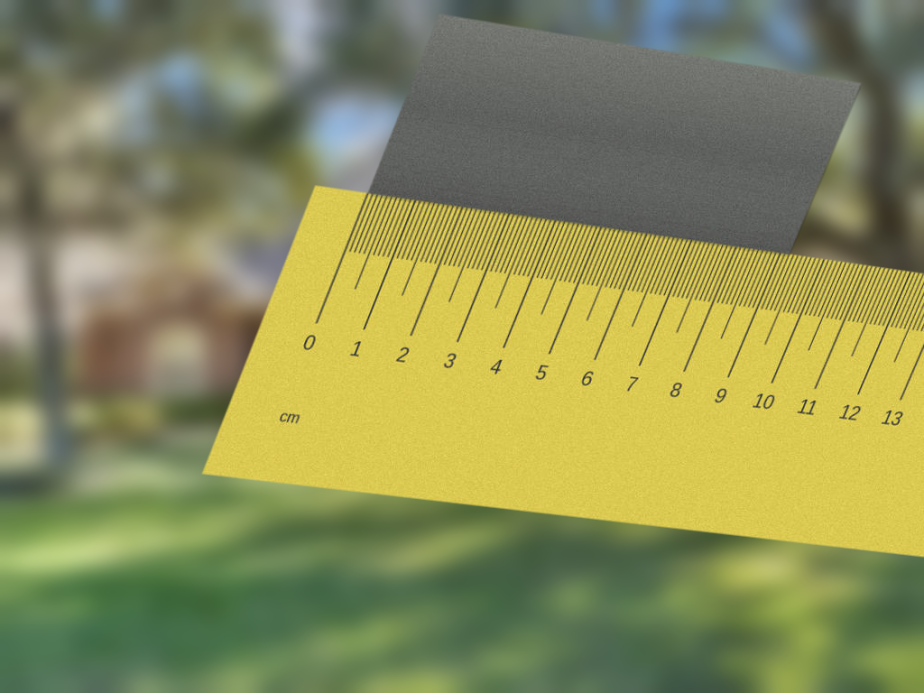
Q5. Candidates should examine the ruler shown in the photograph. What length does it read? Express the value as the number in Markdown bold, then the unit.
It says **9.2** cm
